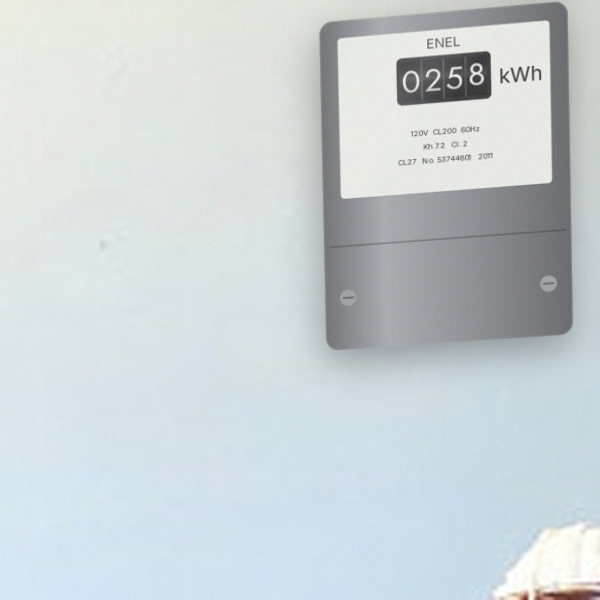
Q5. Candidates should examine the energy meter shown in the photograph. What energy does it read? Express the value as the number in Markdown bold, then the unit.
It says **258** kWh
